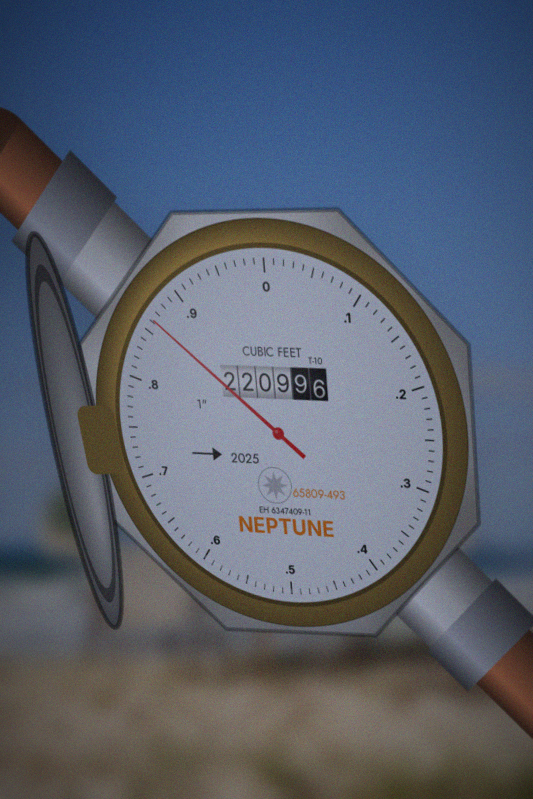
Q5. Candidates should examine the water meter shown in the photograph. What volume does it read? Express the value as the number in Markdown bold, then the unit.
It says **220995.86** ft³
